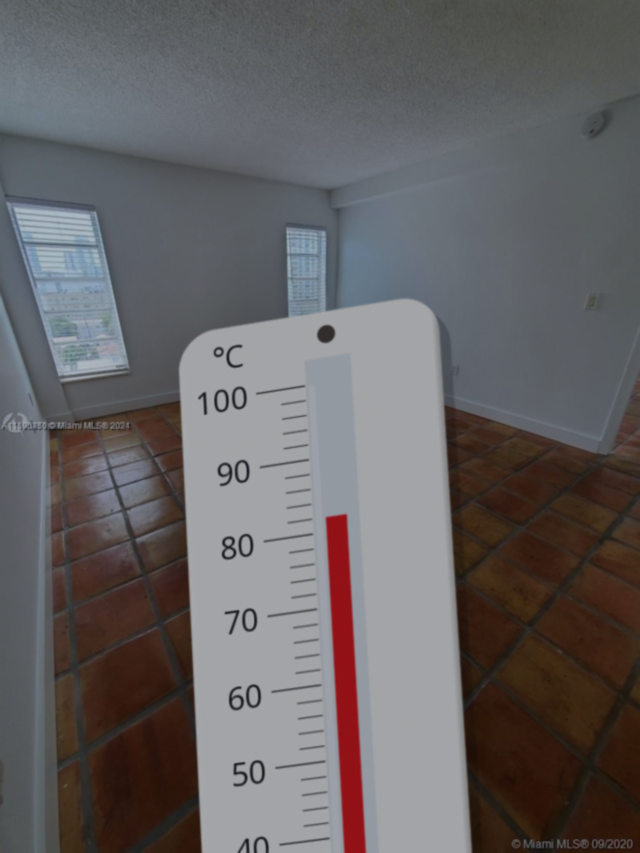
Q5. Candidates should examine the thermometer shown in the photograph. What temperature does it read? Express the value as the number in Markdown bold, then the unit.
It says **82** °C
